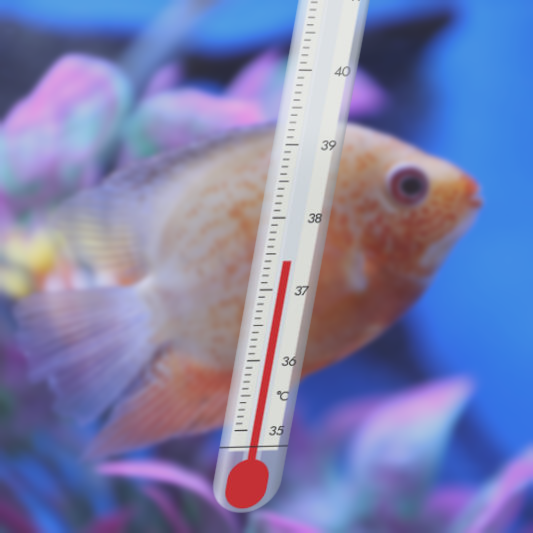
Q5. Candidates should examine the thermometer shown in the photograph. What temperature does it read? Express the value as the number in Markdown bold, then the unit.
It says **37.4** °C
